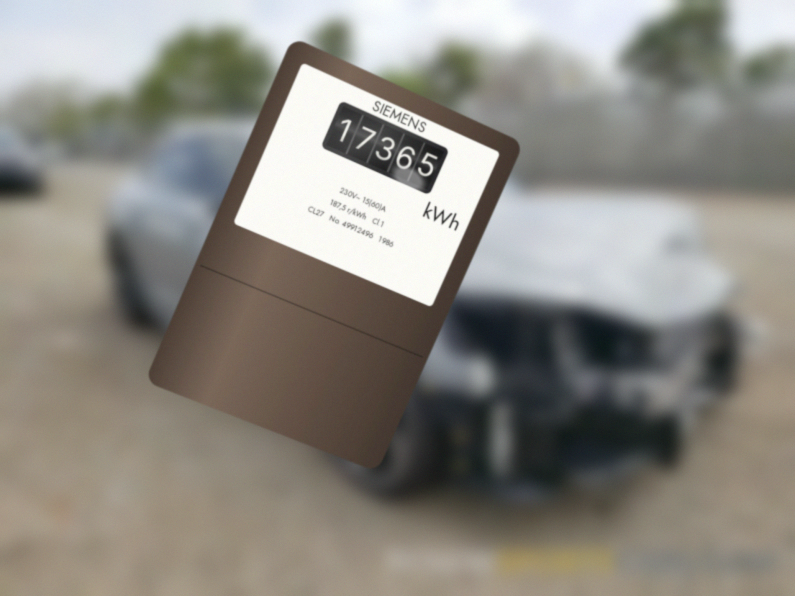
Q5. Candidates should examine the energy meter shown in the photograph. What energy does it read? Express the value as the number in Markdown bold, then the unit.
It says **17365** kWh
